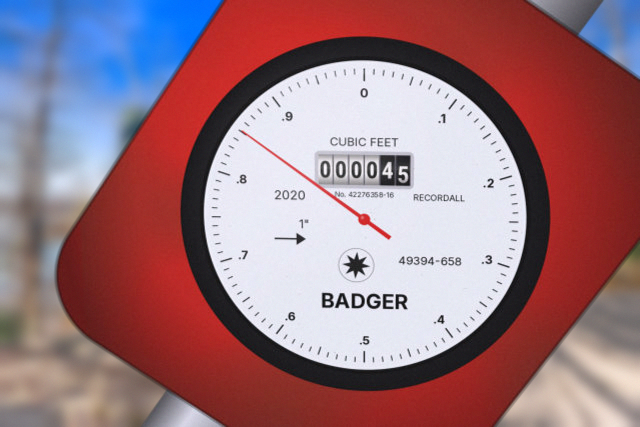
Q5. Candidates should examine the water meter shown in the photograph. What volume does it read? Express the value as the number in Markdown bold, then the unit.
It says **44.85** ft³
